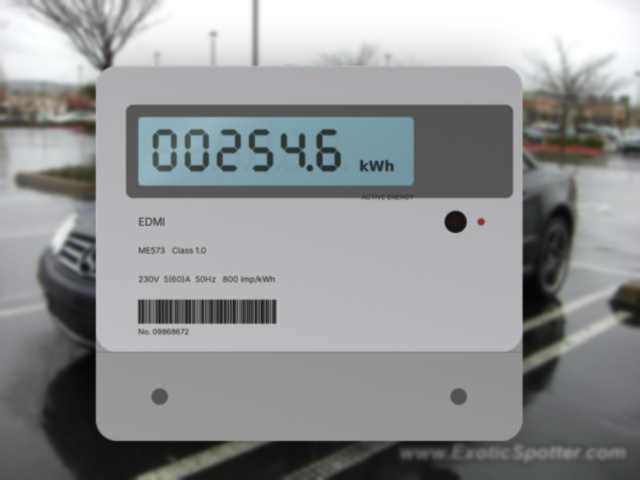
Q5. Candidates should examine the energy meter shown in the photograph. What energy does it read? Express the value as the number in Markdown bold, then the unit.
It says **254.6** kWh
